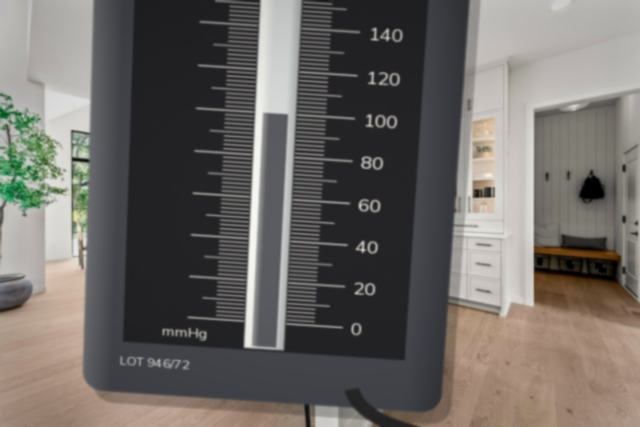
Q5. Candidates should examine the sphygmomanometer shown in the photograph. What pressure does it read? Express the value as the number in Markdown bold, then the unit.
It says **100** mmHg
